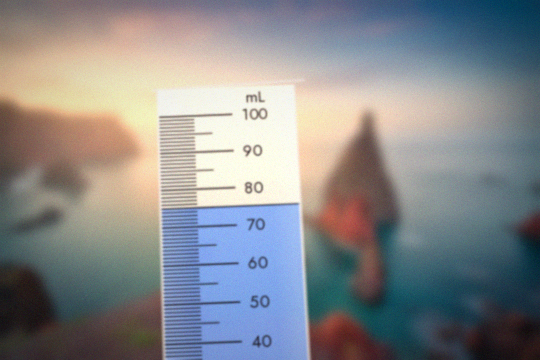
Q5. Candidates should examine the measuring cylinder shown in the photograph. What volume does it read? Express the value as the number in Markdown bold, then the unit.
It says **75** mL
